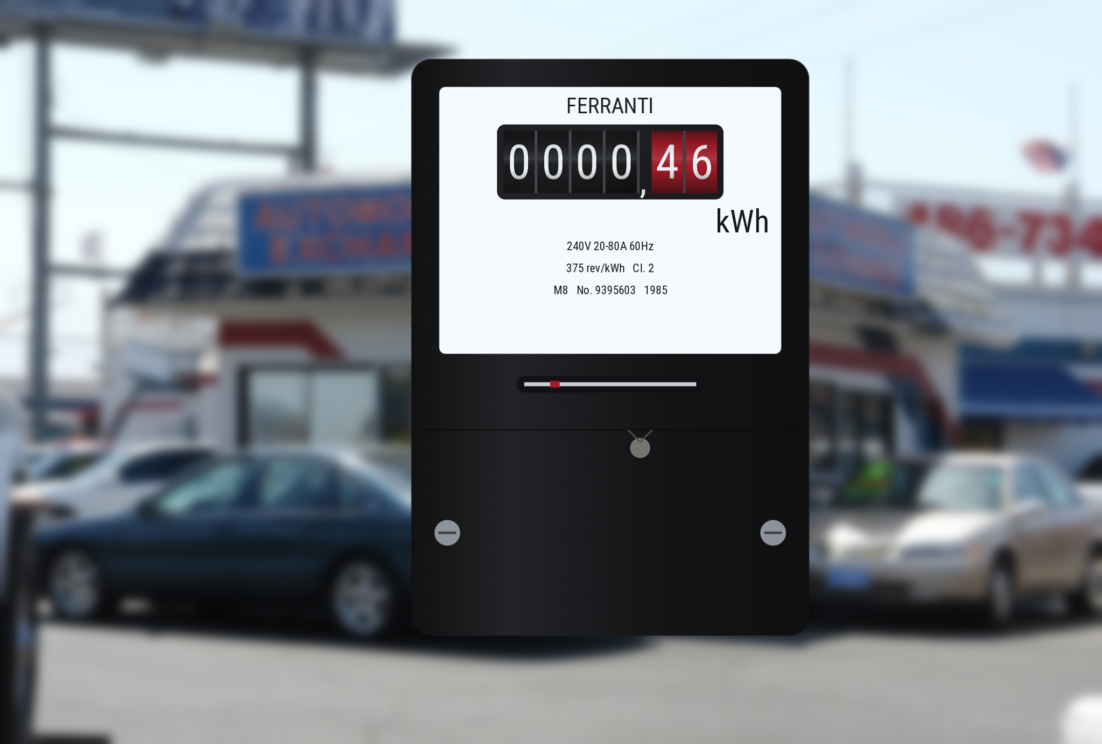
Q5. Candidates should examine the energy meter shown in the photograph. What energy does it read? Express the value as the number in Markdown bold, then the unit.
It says **0.46** kWh
